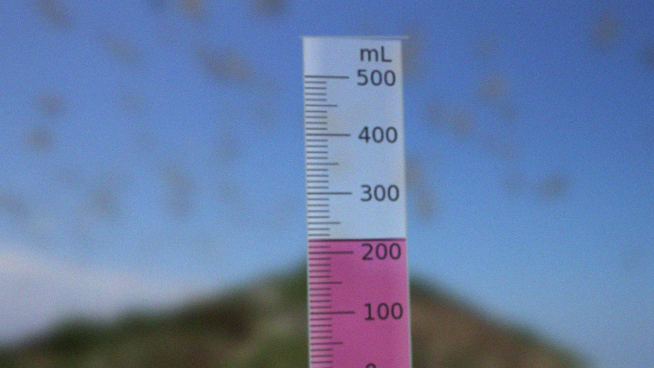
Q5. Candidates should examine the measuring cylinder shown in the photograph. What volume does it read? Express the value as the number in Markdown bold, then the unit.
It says **220** mL
